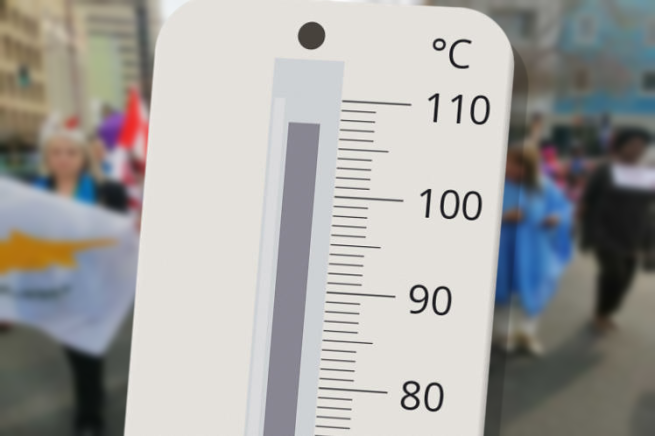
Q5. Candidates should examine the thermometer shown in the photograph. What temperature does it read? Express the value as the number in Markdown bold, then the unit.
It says **107.5** °C
